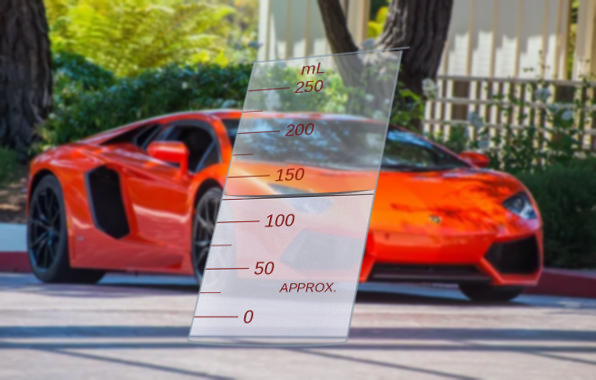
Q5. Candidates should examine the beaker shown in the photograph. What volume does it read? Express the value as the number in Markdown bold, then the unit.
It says **125** mL
